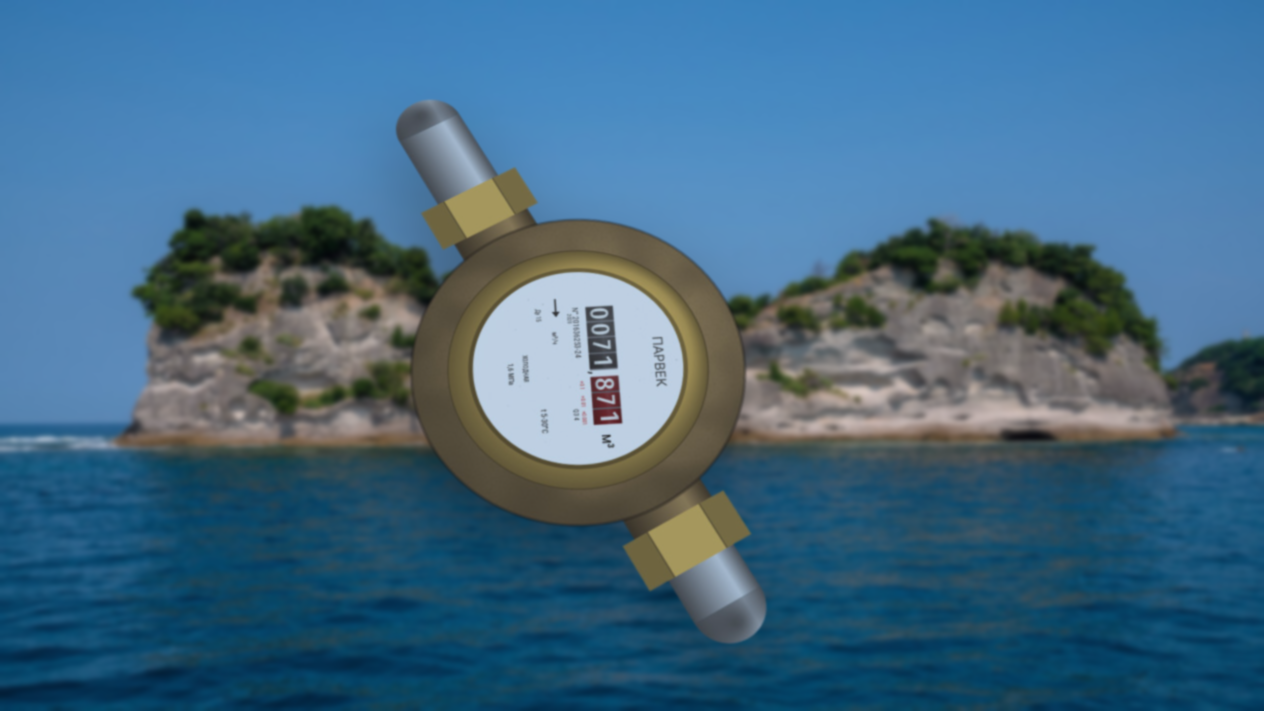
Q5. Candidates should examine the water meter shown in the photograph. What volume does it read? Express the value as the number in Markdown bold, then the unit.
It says **71.871** m³
